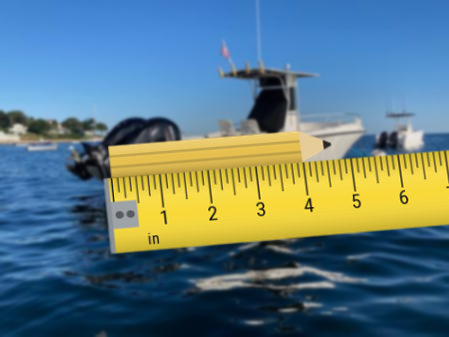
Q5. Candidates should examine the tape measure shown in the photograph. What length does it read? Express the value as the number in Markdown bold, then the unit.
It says **4.625** in
